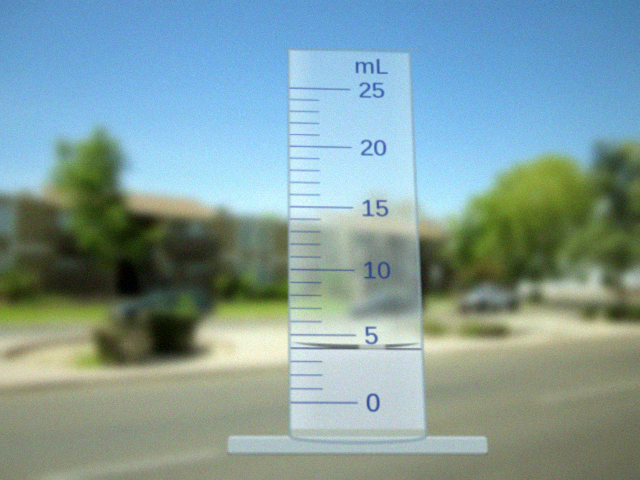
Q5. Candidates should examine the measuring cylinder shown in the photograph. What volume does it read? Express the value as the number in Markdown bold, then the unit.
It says **4** mL
